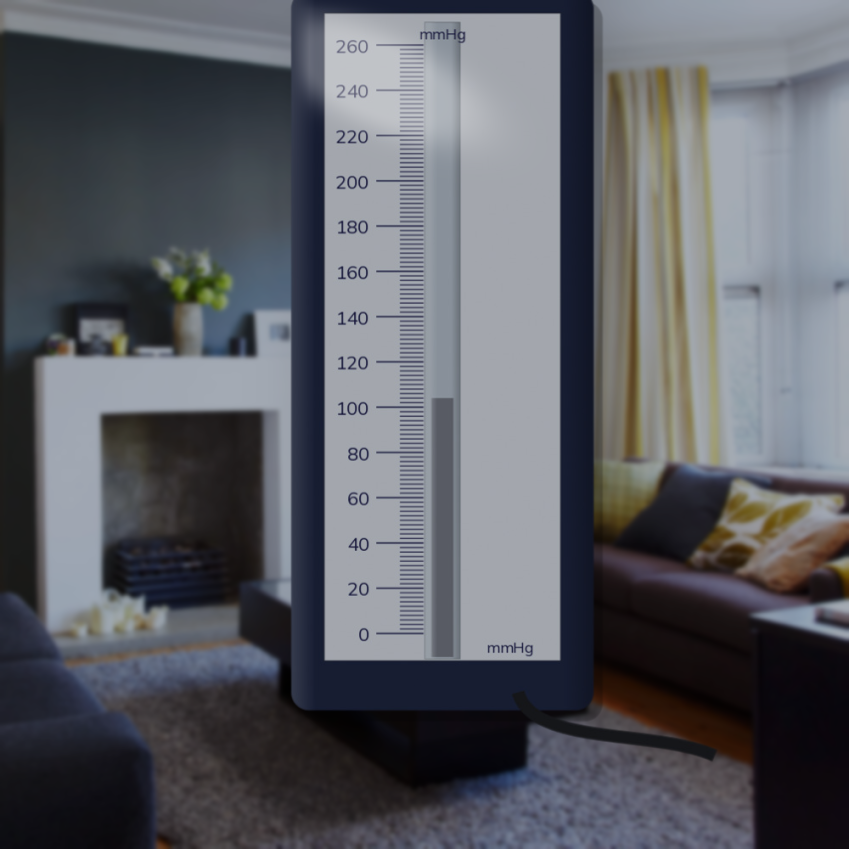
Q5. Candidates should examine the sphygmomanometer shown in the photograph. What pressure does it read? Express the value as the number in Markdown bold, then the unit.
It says **104** mmHg
